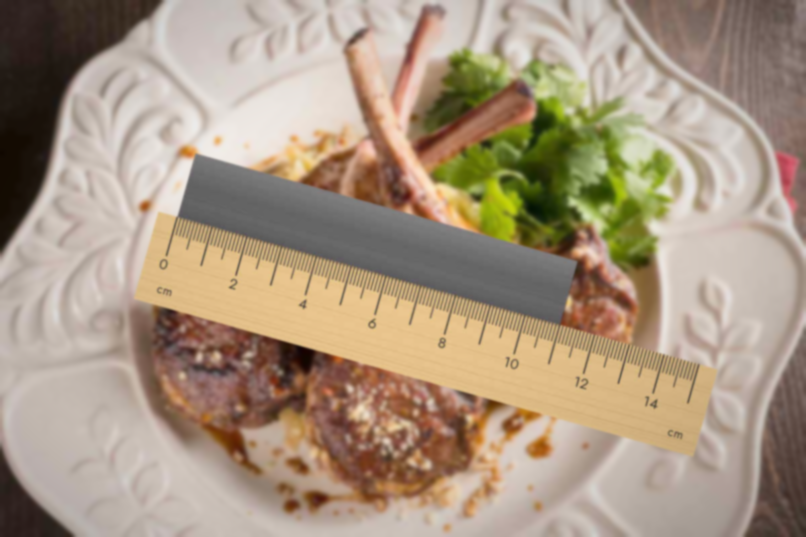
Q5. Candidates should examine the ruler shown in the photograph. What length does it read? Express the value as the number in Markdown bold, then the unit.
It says **11** cm
